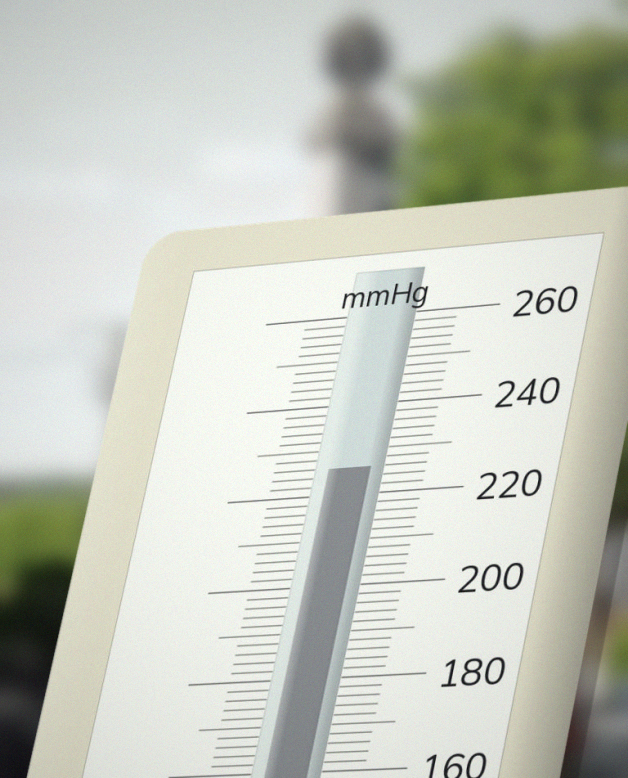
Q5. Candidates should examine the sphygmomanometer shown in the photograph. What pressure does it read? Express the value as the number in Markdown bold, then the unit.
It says **226** mmHg
